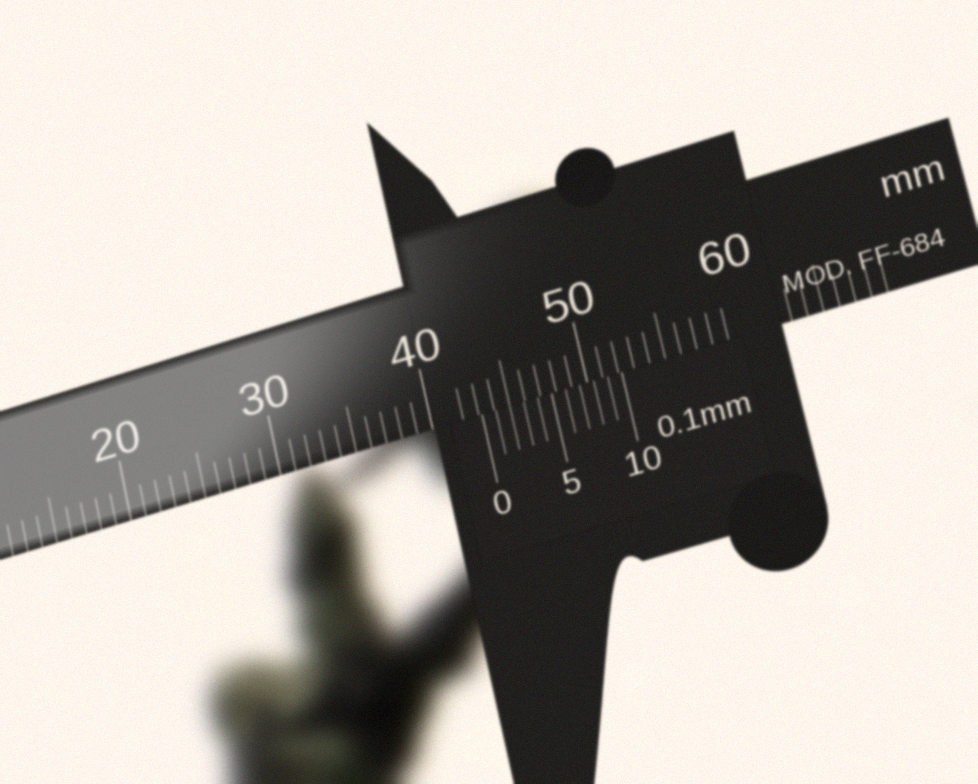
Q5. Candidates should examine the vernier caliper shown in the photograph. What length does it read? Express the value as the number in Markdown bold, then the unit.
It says **43.2** mm
